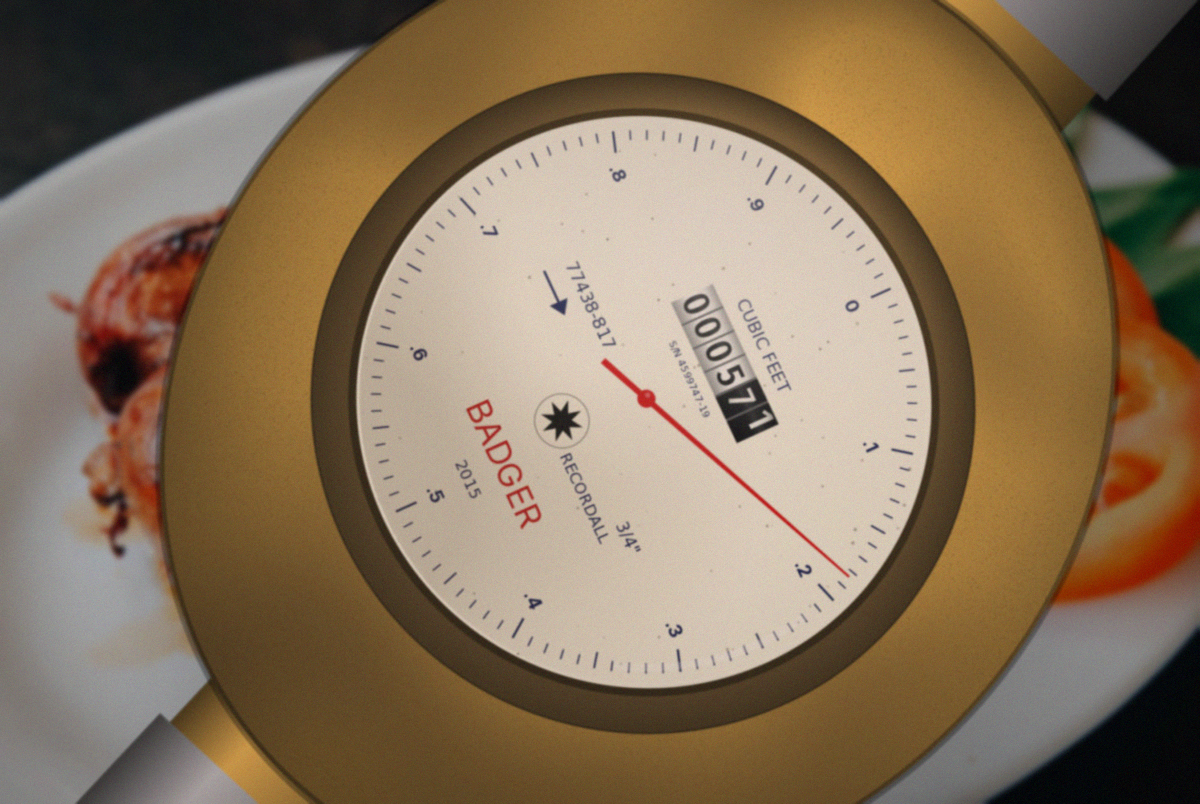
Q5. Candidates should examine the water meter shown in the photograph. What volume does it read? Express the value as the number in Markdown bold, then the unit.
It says **571.18** ft³
